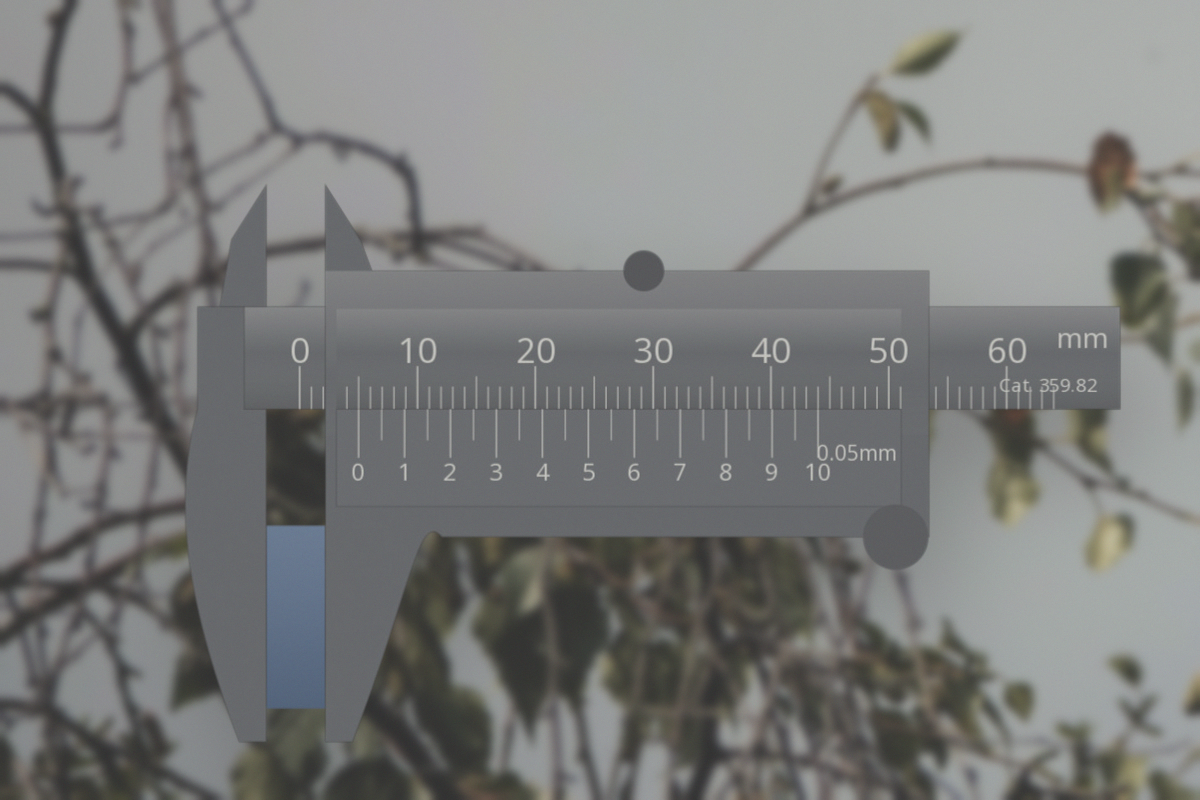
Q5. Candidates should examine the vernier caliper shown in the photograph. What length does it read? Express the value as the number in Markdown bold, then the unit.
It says **5.0** mm
